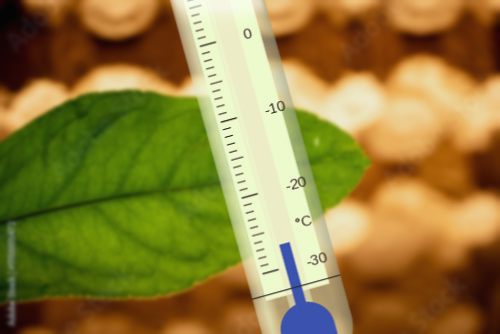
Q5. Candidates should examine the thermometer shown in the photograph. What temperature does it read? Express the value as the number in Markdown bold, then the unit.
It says **-27** °C
